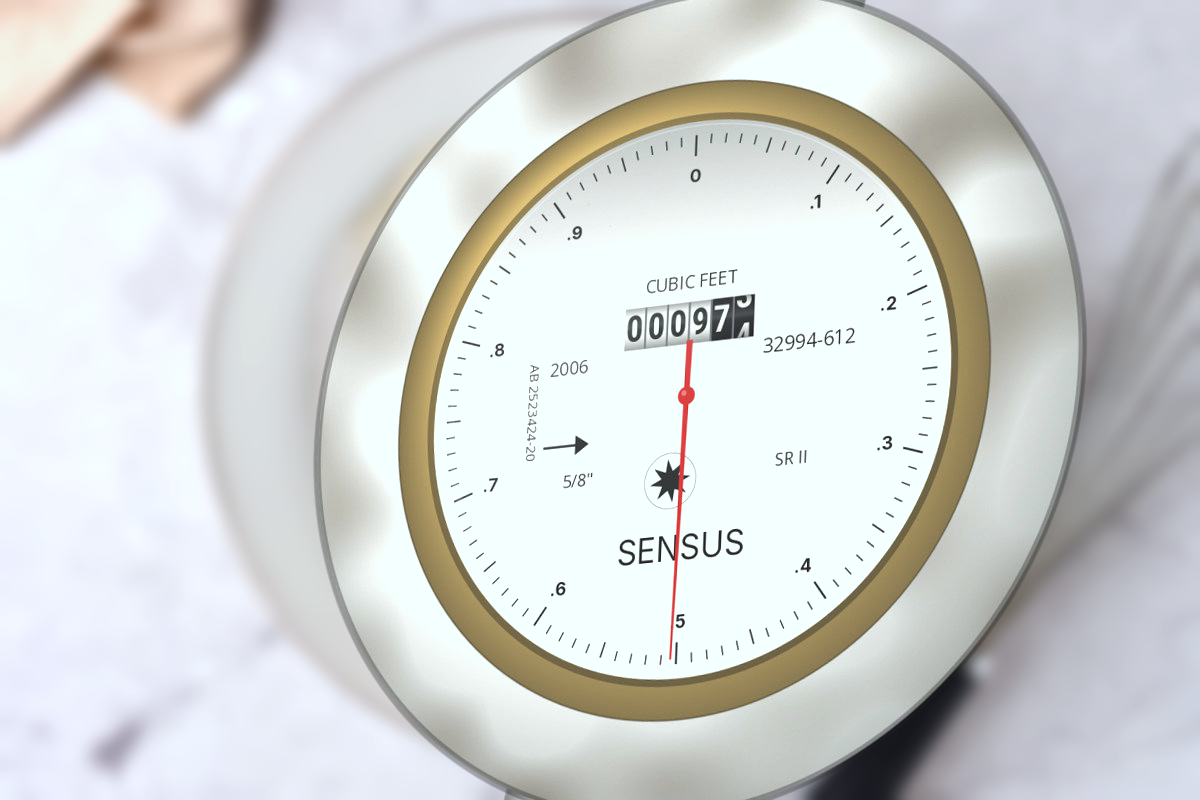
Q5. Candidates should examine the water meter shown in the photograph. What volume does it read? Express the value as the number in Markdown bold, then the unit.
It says **973.50** ft³
